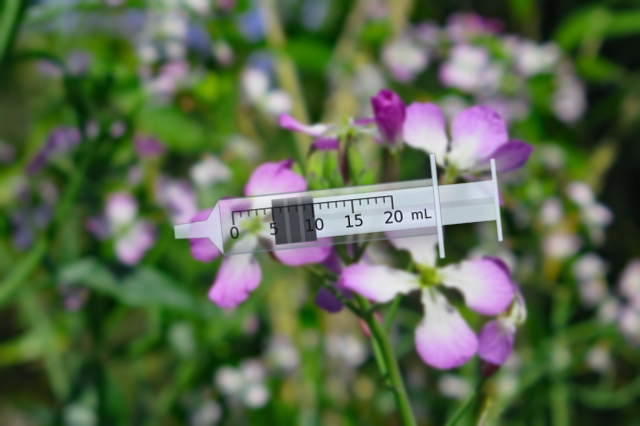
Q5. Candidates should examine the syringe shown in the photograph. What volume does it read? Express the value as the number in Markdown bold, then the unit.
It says **5** mL
